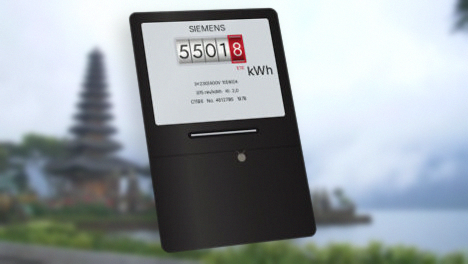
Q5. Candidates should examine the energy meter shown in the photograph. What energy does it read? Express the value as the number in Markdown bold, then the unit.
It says **5501.8** kWh
